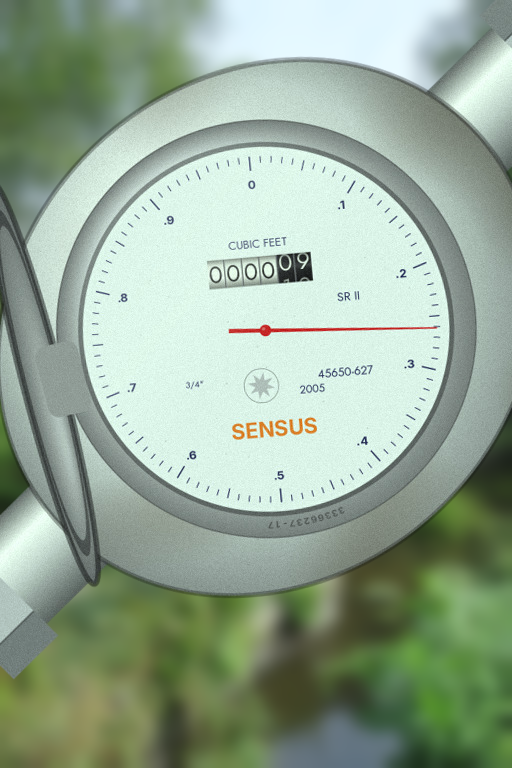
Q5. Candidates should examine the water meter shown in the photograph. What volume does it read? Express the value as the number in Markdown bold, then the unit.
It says **9.26** ft³
